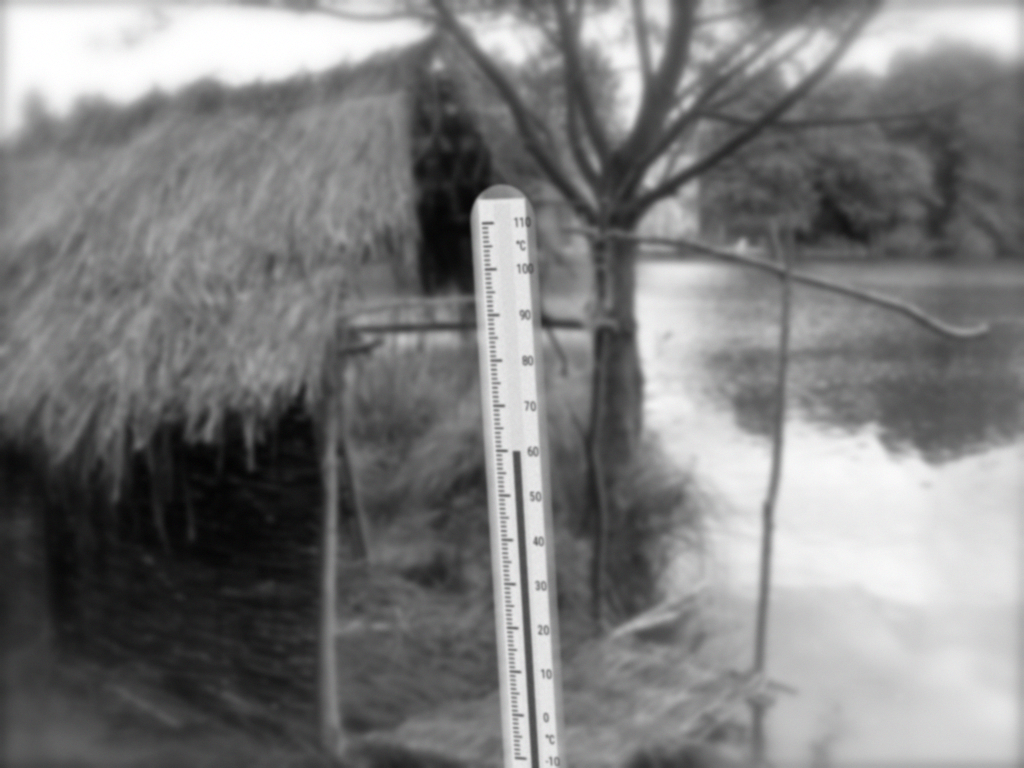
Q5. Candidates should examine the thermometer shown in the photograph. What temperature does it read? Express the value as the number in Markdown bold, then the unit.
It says **60** °C
